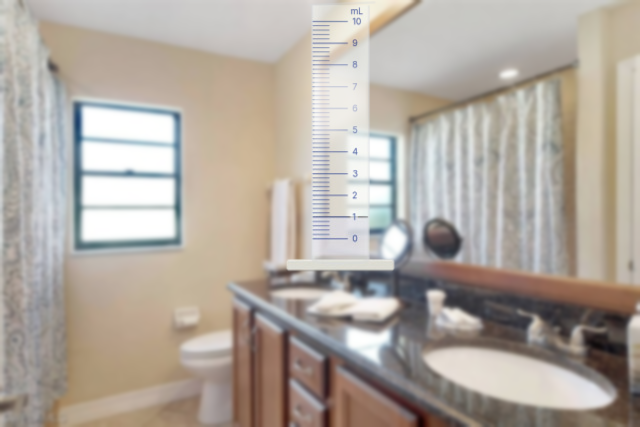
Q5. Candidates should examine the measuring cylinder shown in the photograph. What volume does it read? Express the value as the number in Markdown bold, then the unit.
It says **1** mL
